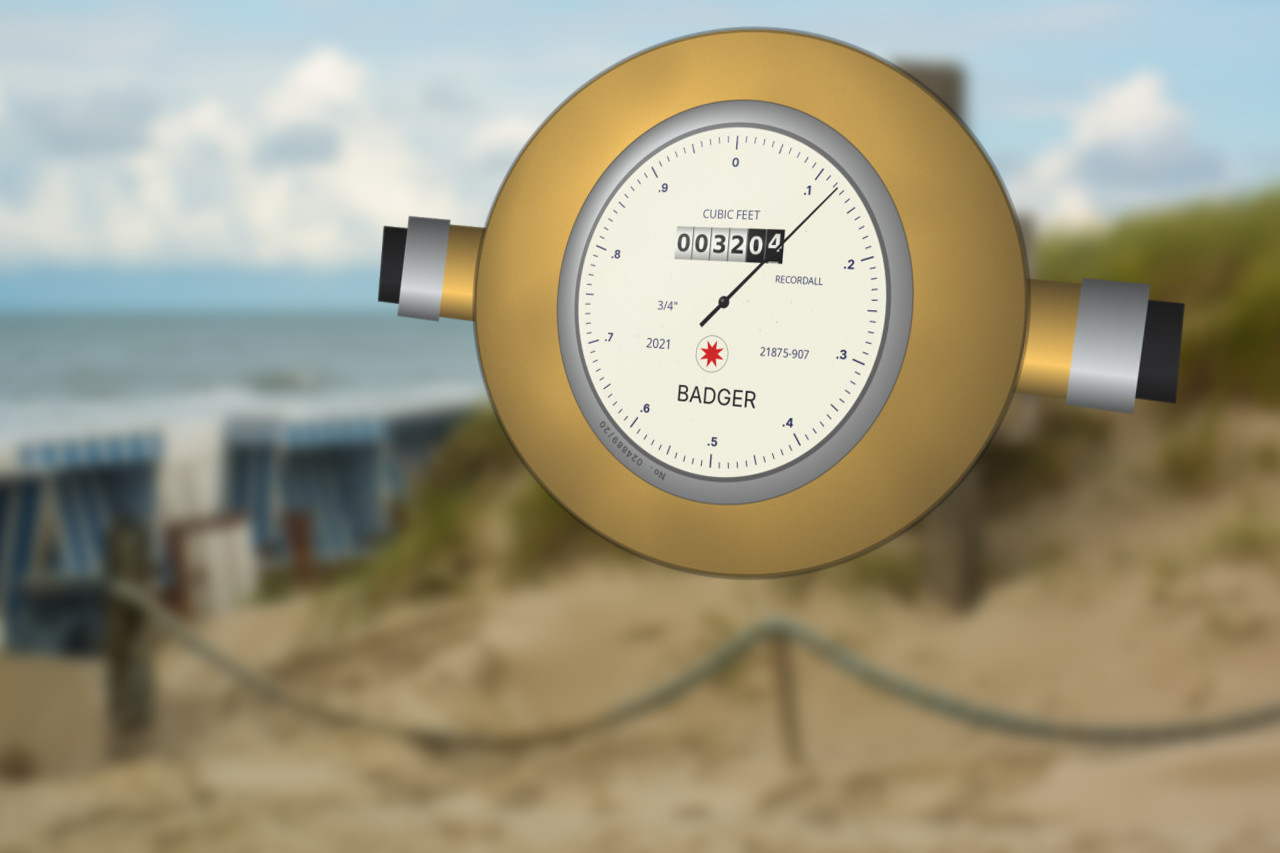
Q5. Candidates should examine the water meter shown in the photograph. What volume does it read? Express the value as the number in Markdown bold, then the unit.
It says **3204.12** ft³
